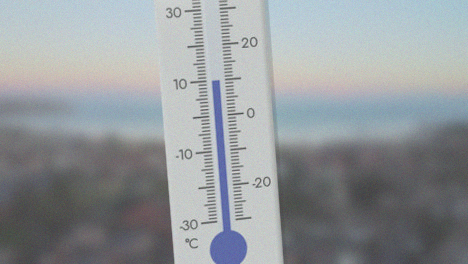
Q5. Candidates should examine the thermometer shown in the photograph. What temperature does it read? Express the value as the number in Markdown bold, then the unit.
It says **10** °C
